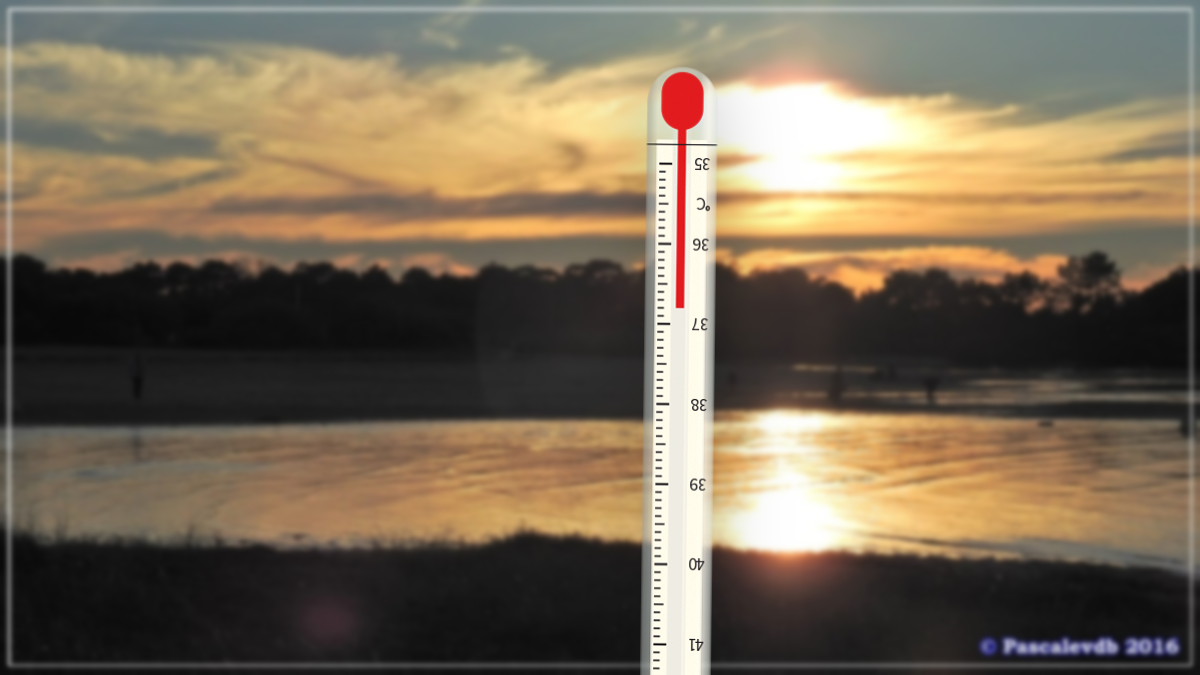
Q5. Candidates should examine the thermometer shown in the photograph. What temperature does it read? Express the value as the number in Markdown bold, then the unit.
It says **36.8** °C
